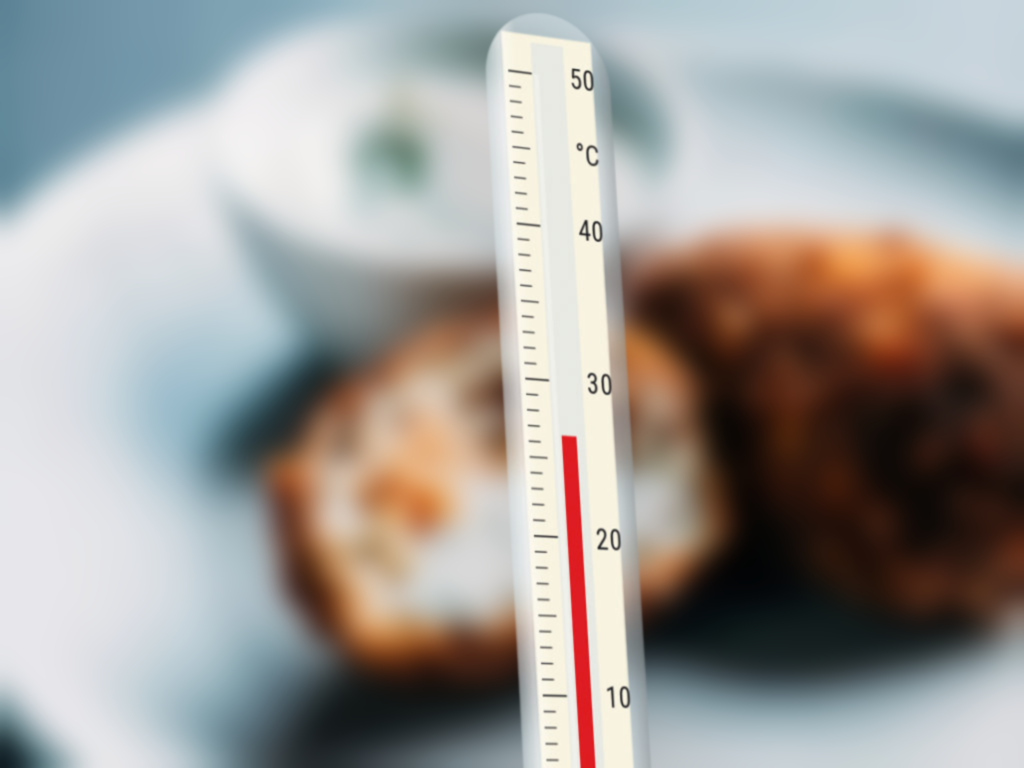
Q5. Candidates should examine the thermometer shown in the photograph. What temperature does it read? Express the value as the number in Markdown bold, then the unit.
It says **26.5** °C
